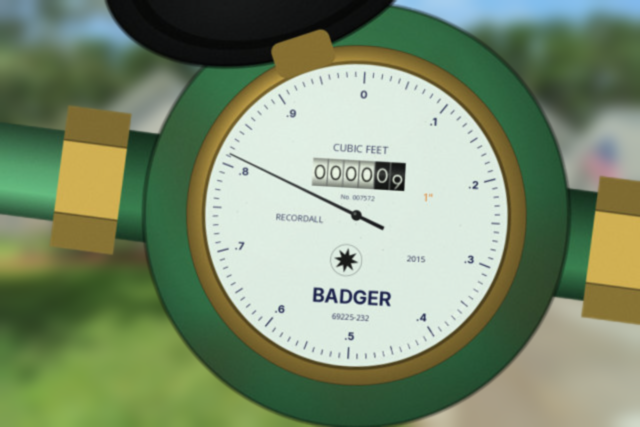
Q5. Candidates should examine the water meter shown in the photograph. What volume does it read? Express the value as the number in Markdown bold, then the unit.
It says **8.81** ft³
